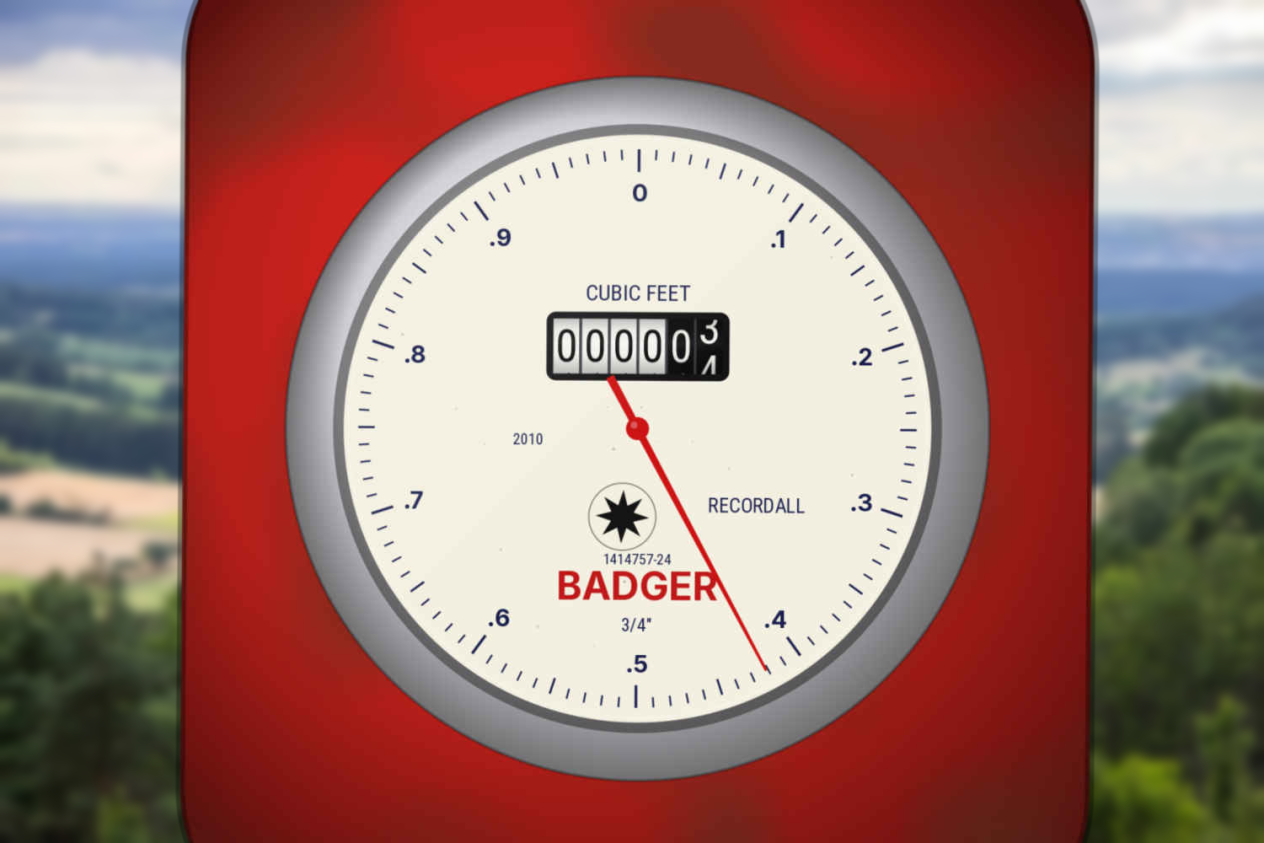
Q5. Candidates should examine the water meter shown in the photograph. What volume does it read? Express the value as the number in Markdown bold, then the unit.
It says **3.42** ft³
